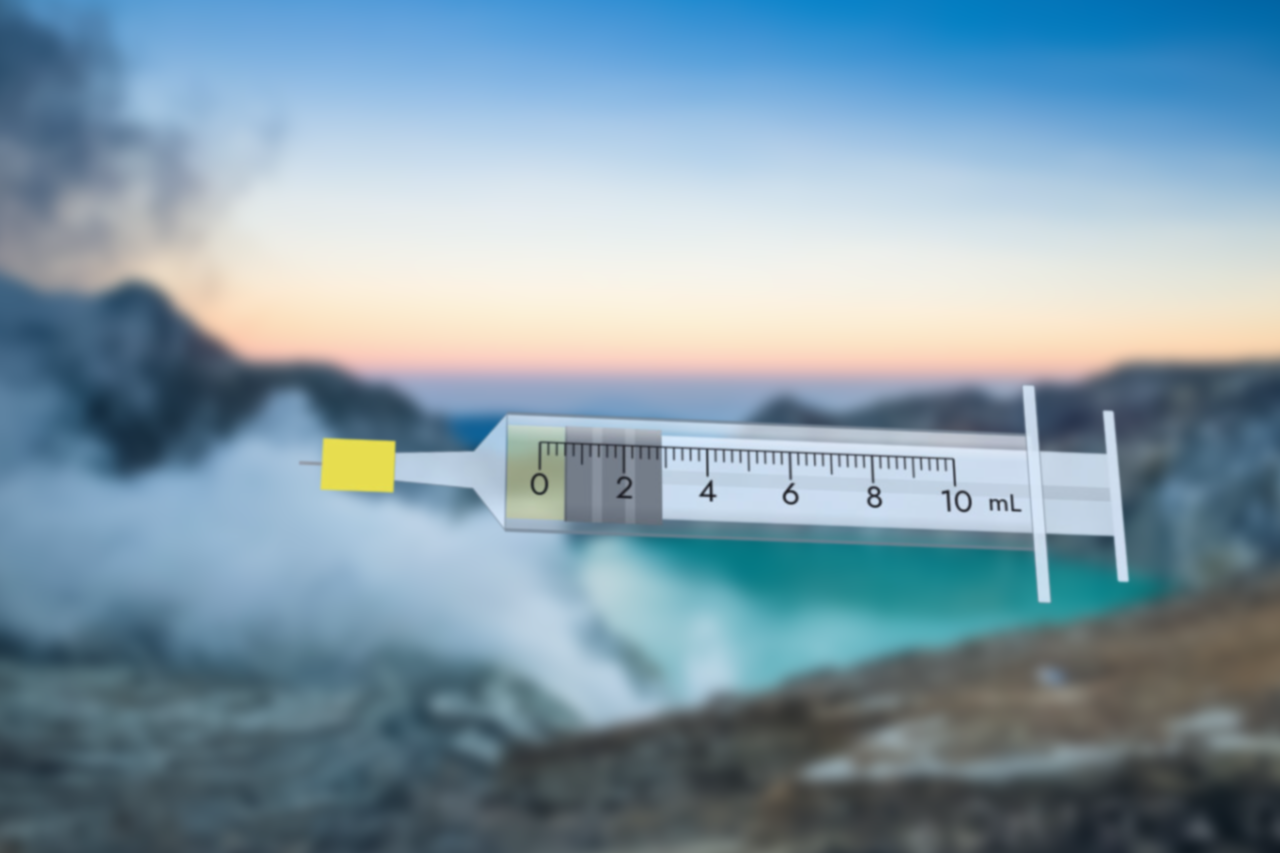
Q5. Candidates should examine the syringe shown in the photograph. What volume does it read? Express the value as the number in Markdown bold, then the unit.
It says **0.6** mL
